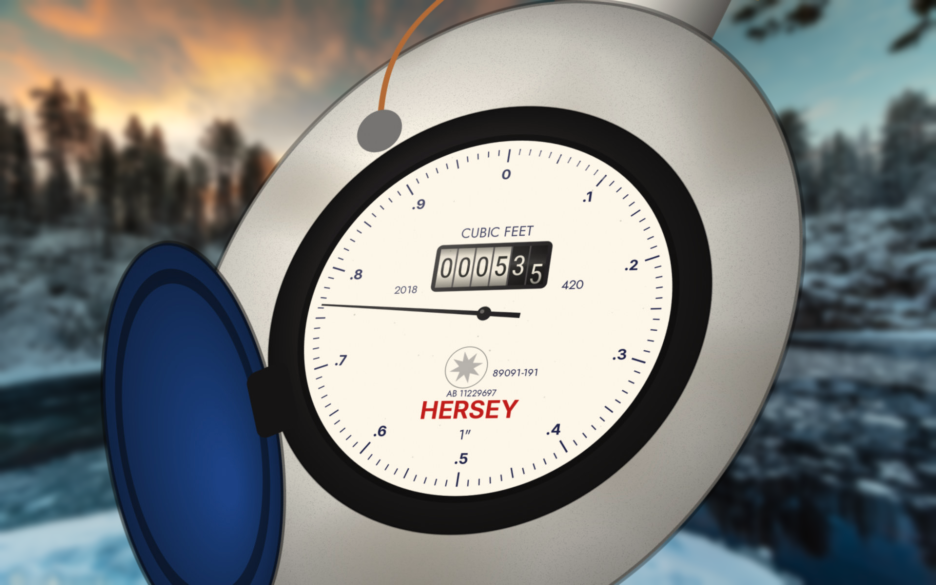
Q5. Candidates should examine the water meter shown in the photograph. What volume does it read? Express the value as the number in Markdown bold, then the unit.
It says **534.76** ft³
